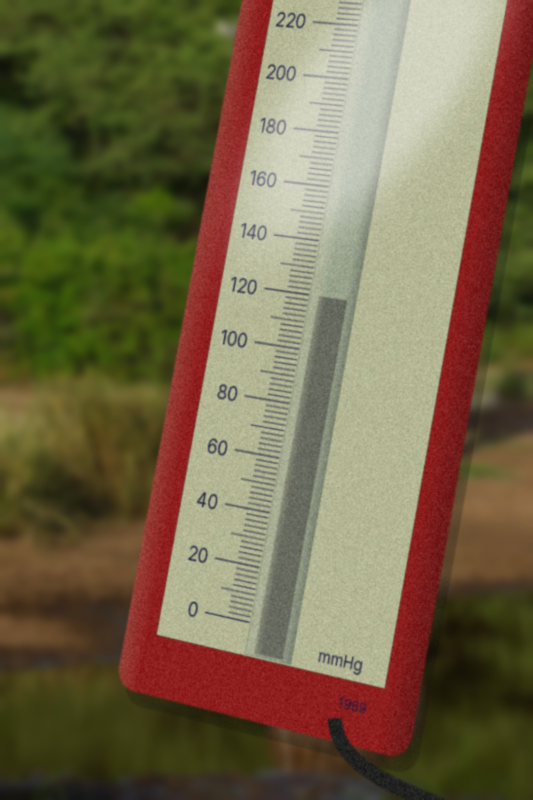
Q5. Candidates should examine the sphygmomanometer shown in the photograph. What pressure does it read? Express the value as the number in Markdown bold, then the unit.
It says **120** mmHg
